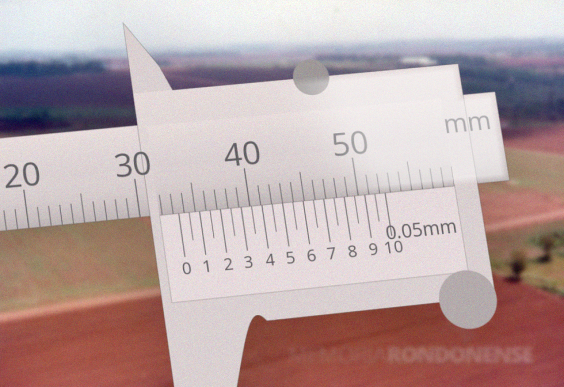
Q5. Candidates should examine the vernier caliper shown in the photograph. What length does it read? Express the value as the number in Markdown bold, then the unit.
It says **33.5** mm
